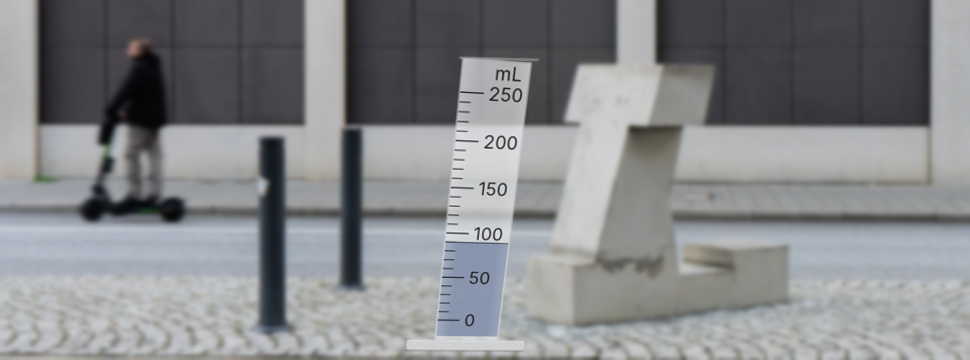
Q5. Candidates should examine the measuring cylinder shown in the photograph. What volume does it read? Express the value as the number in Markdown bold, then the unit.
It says **90** mL
